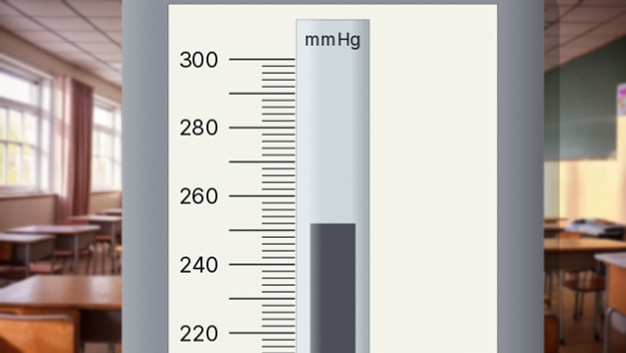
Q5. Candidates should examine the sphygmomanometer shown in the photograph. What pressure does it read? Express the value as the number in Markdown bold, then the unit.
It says **252** mmHg
